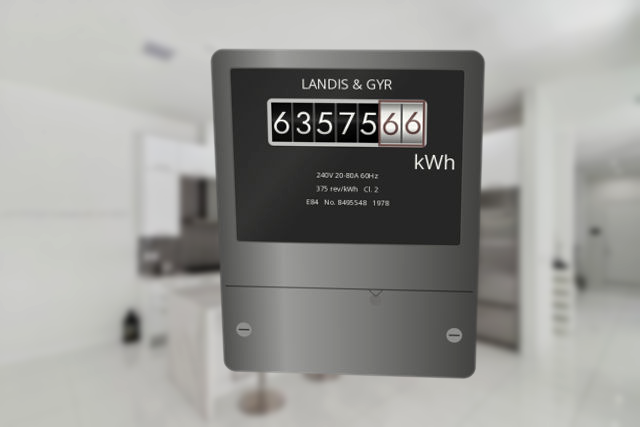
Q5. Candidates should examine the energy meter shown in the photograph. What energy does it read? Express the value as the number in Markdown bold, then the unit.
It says **63575.66** kWh
